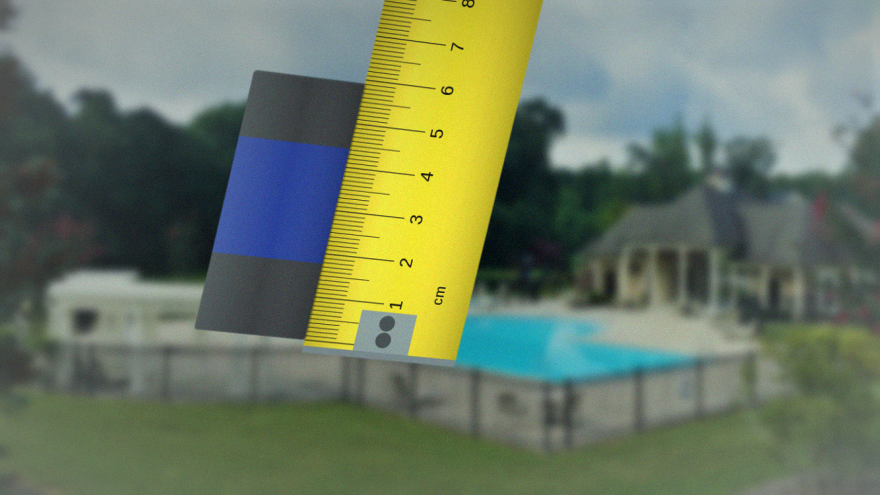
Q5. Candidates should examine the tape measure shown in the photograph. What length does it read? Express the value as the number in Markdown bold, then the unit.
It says **5.9** cm
